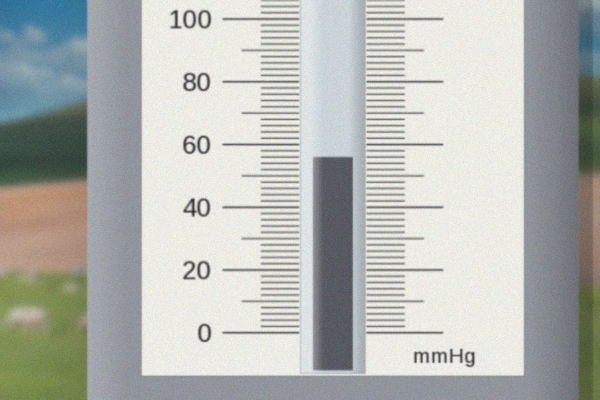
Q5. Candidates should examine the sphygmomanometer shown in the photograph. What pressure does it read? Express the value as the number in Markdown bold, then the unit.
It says **56** mmHg
